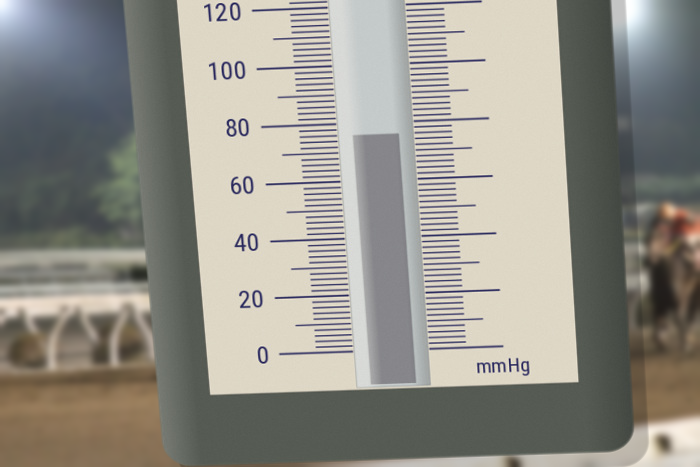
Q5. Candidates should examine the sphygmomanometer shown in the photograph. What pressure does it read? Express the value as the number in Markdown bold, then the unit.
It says **76** mmHg
